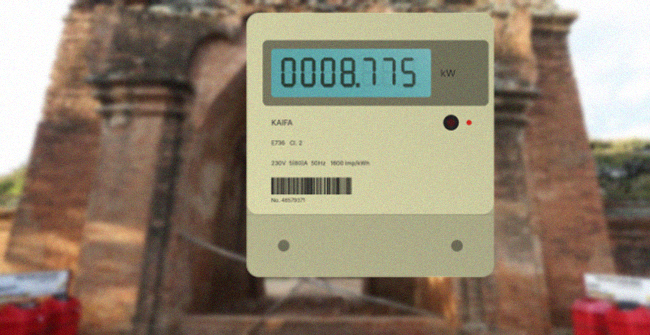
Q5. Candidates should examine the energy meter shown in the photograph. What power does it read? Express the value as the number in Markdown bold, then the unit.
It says **8.775** kW
